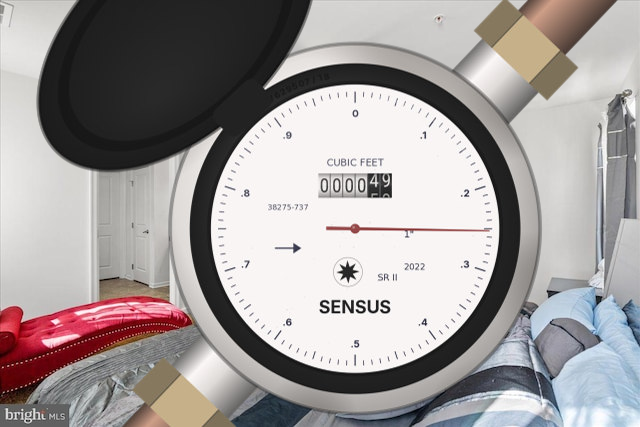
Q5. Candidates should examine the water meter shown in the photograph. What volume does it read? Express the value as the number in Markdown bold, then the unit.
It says **49.25** ft³
